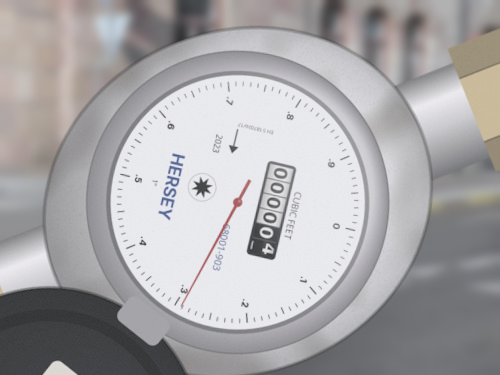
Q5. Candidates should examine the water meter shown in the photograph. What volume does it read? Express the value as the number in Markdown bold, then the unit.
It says **4.29** ft³
